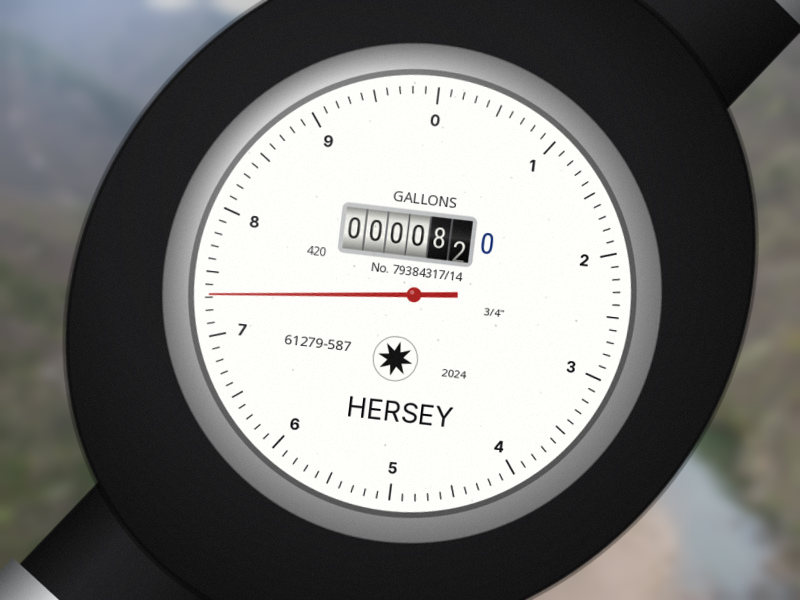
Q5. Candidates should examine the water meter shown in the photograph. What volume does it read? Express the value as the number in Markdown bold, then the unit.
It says **817.3** gal
